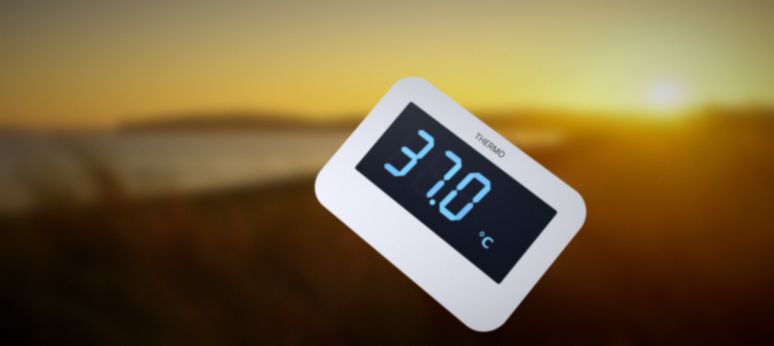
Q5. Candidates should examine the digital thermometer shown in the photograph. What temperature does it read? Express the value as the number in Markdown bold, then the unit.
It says **37.0** °C
